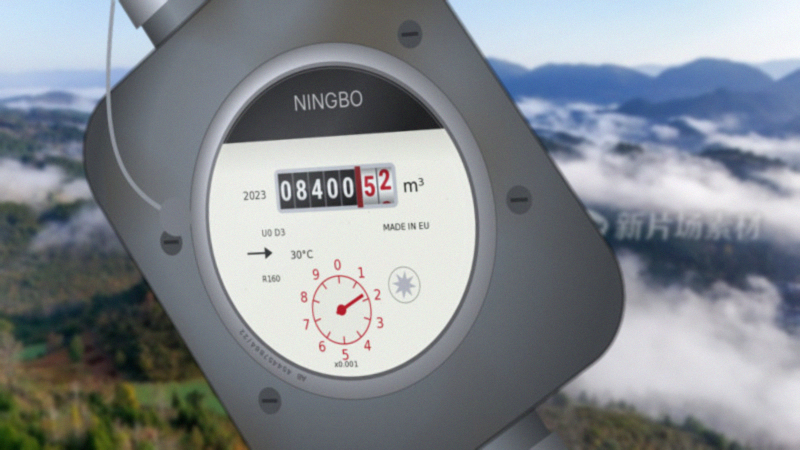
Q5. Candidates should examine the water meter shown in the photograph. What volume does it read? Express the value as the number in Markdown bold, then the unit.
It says **8400.521** m³
